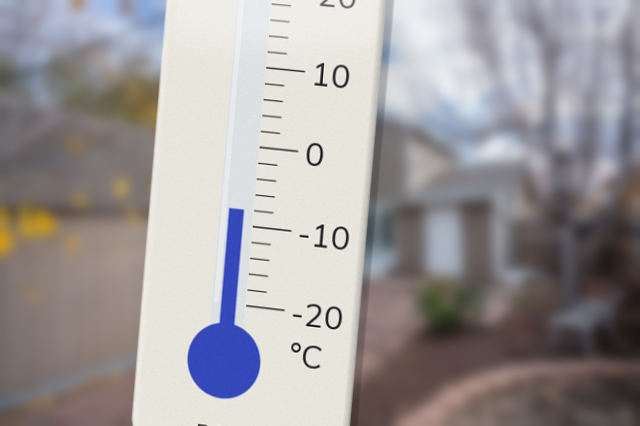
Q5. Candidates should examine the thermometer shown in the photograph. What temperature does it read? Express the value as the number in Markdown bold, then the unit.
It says **-8** °C
